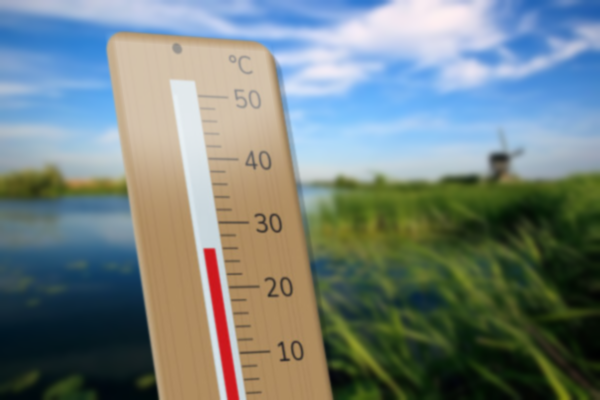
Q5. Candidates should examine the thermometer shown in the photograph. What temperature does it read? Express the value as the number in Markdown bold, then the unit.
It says **26** °C
